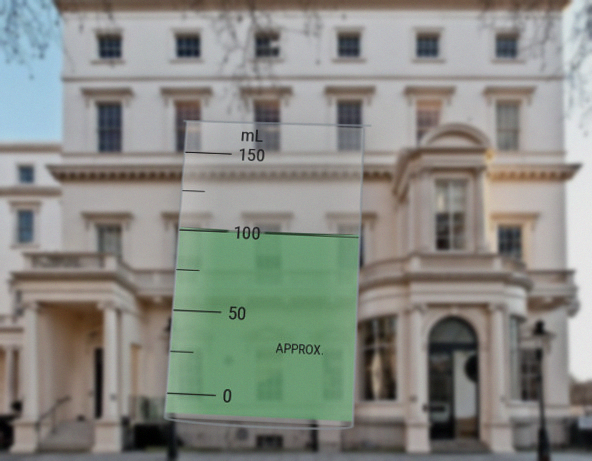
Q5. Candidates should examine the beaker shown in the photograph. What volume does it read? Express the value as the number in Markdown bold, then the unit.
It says **100** mL
